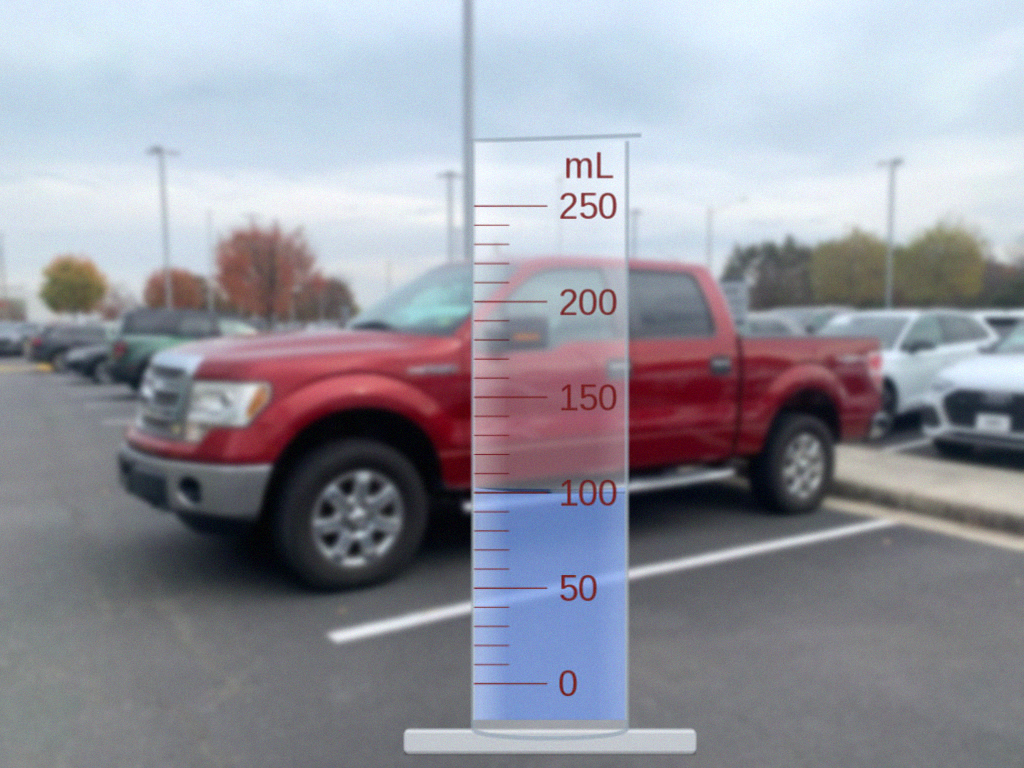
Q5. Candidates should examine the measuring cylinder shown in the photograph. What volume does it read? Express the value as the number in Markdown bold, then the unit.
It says **100** mL
